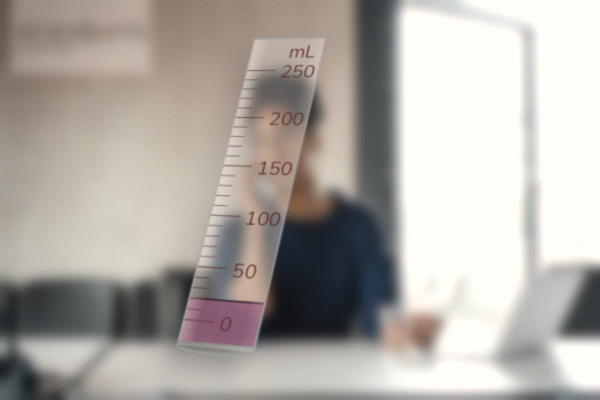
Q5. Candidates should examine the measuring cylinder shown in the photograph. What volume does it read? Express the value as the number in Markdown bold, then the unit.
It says **20** mL
